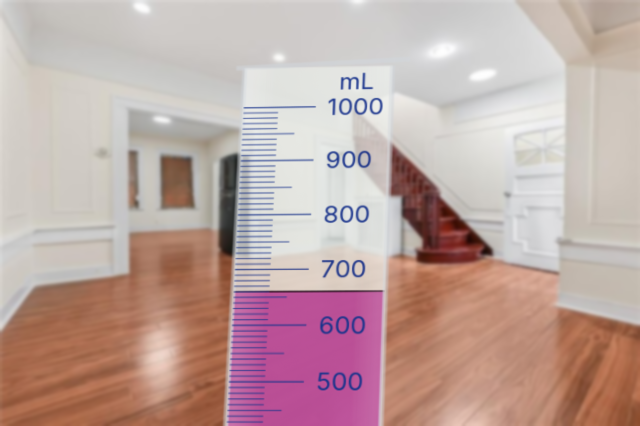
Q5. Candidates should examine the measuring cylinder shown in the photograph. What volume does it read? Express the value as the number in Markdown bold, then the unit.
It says **660** mL
